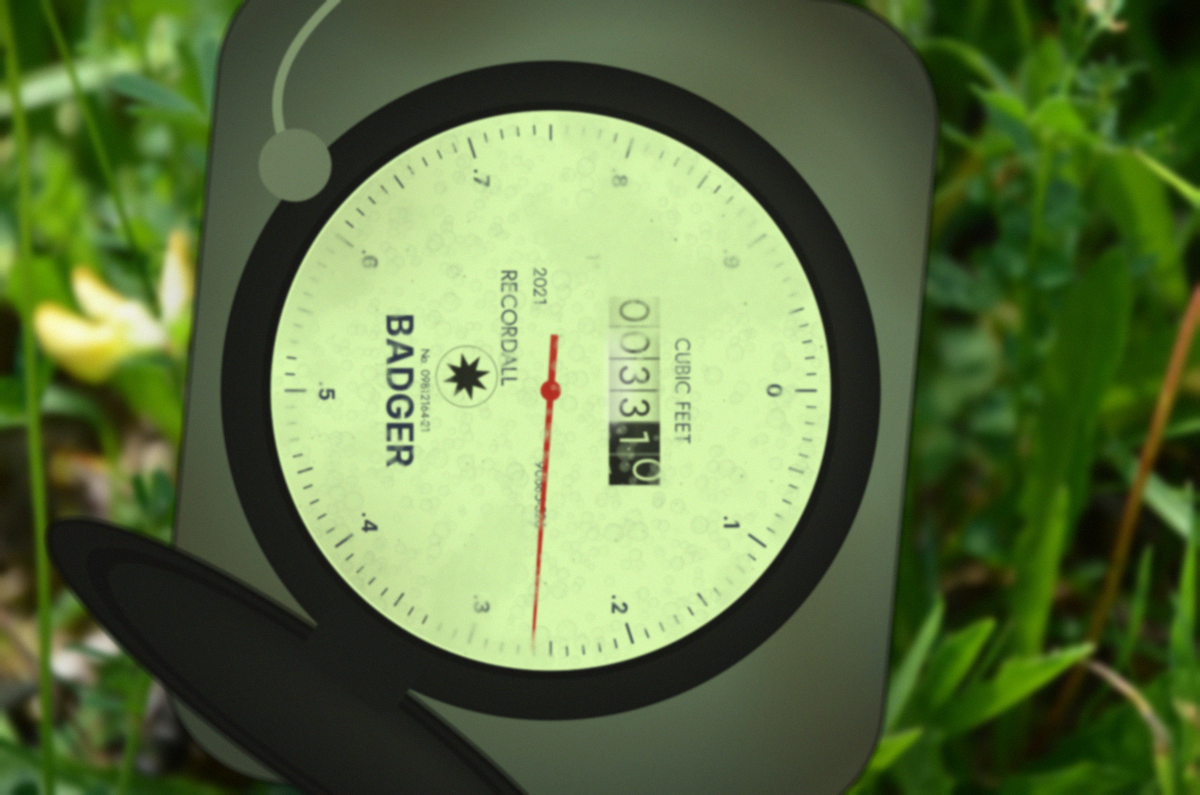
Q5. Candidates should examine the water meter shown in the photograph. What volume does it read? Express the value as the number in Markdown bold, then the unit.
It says **3310.26** ft³
